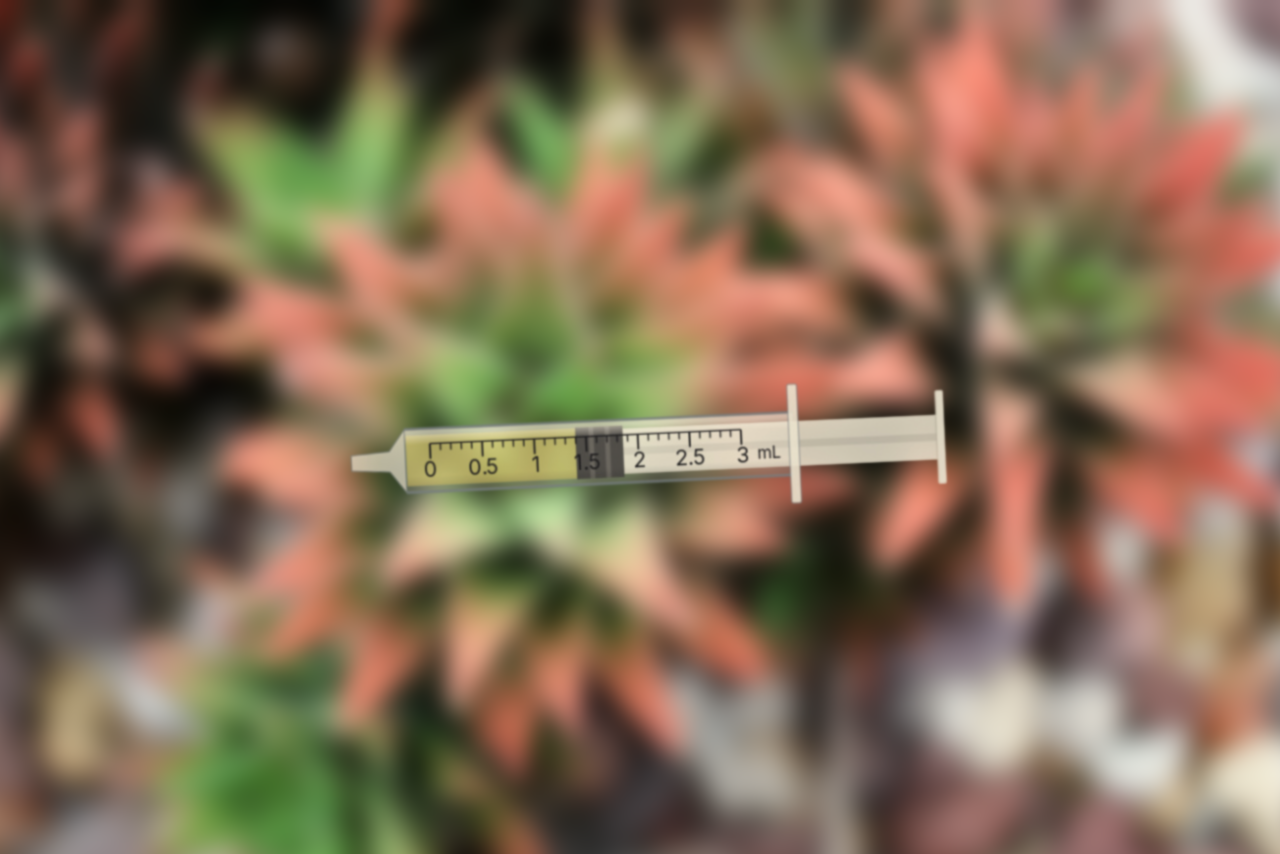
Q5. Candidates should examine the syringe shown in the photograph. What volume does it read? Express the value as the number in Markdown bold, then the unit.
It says **1.4** mL
